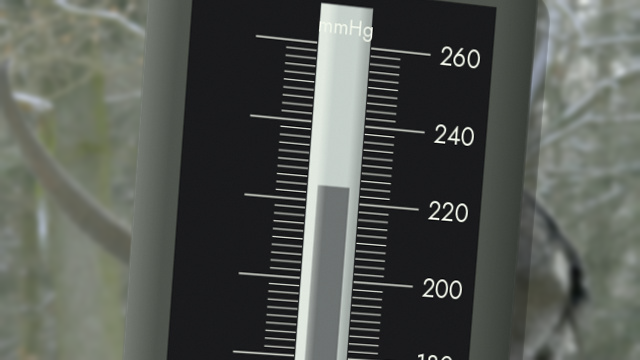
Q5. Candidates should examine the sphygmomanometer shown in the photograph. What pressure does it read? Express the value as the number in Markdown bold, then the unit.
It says **224** mmHg
